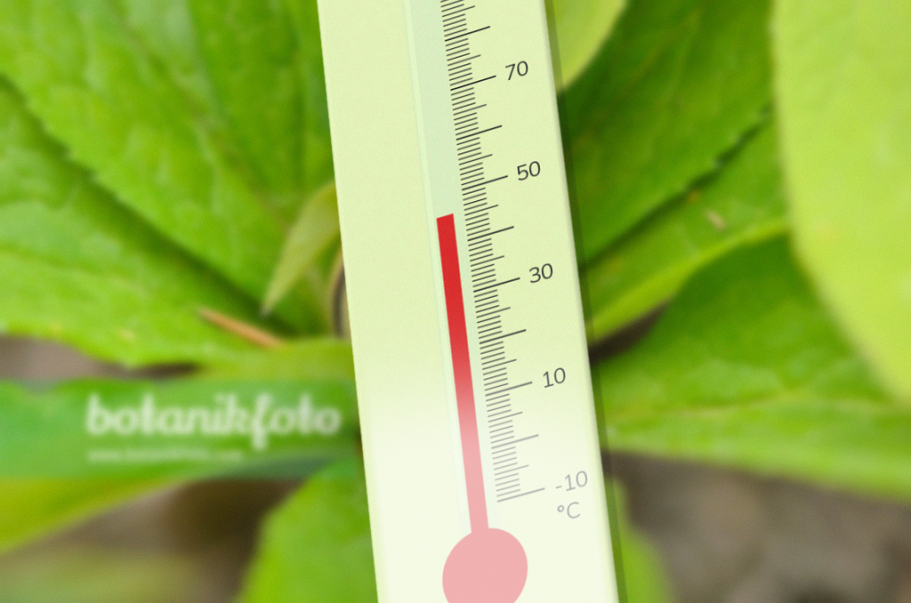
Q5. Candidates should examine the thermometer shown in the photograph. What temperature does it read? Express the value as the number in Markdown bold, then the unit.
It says **46** °C
